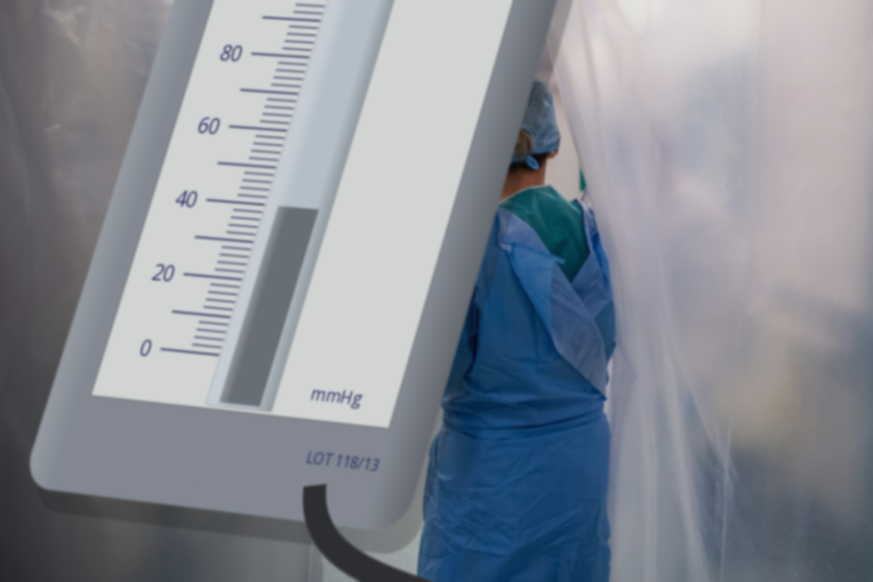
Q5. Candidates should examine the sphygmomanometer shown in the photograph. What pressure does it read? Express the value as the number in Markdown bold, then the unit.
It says **40** mmHg
